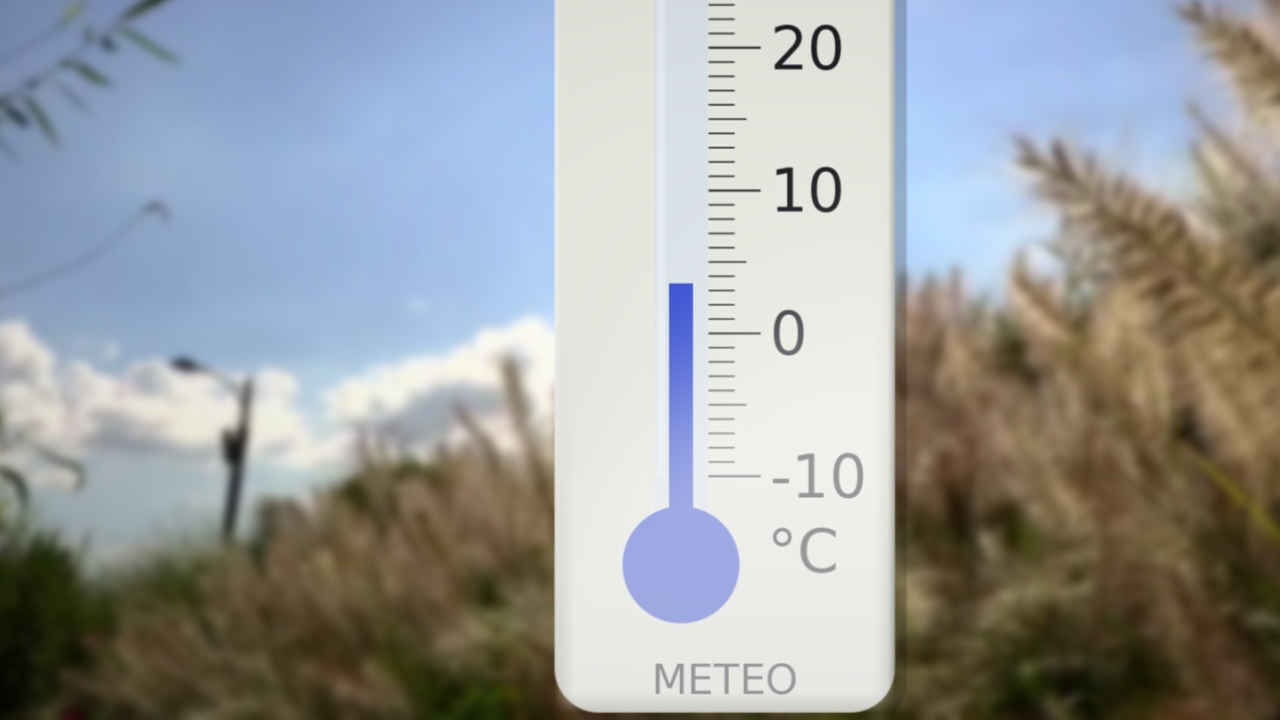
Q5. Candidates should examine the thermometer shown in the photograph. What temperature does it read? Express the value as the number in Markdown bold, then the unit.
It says **3.5** °C
